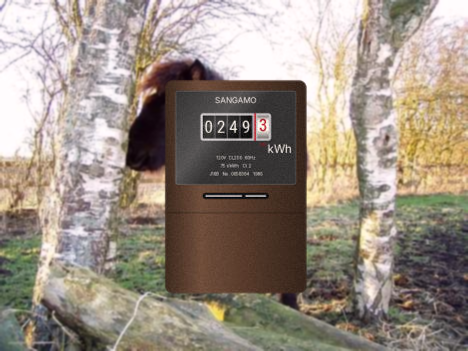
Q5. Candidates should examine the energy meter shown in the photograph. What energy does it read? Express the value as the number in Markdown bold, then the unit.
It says **249.3** kWh
